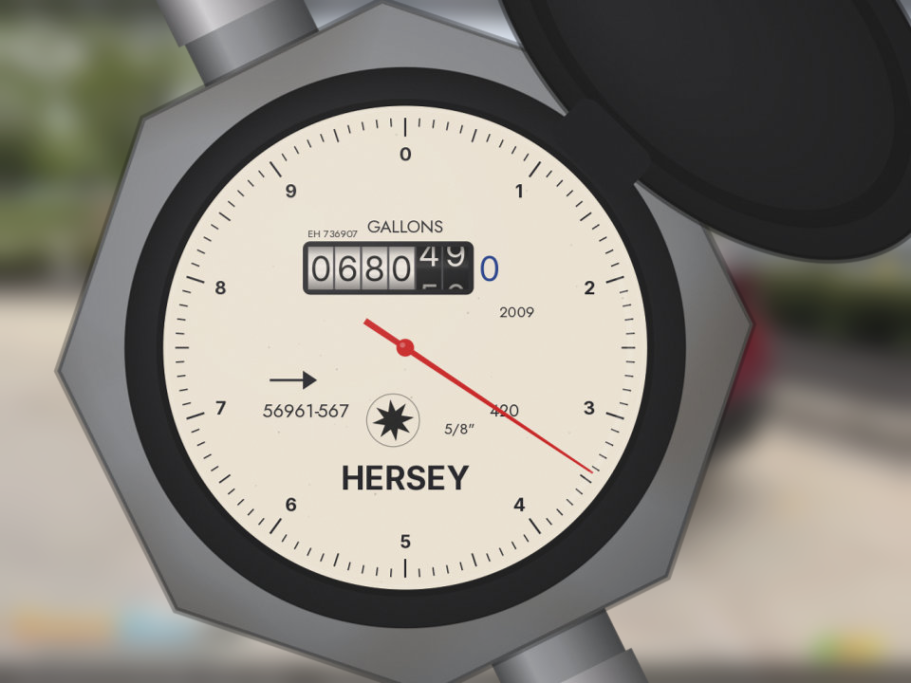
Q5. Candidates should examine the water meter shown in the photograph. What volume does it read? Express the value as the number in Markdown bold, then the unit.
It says **680493.4** gal
